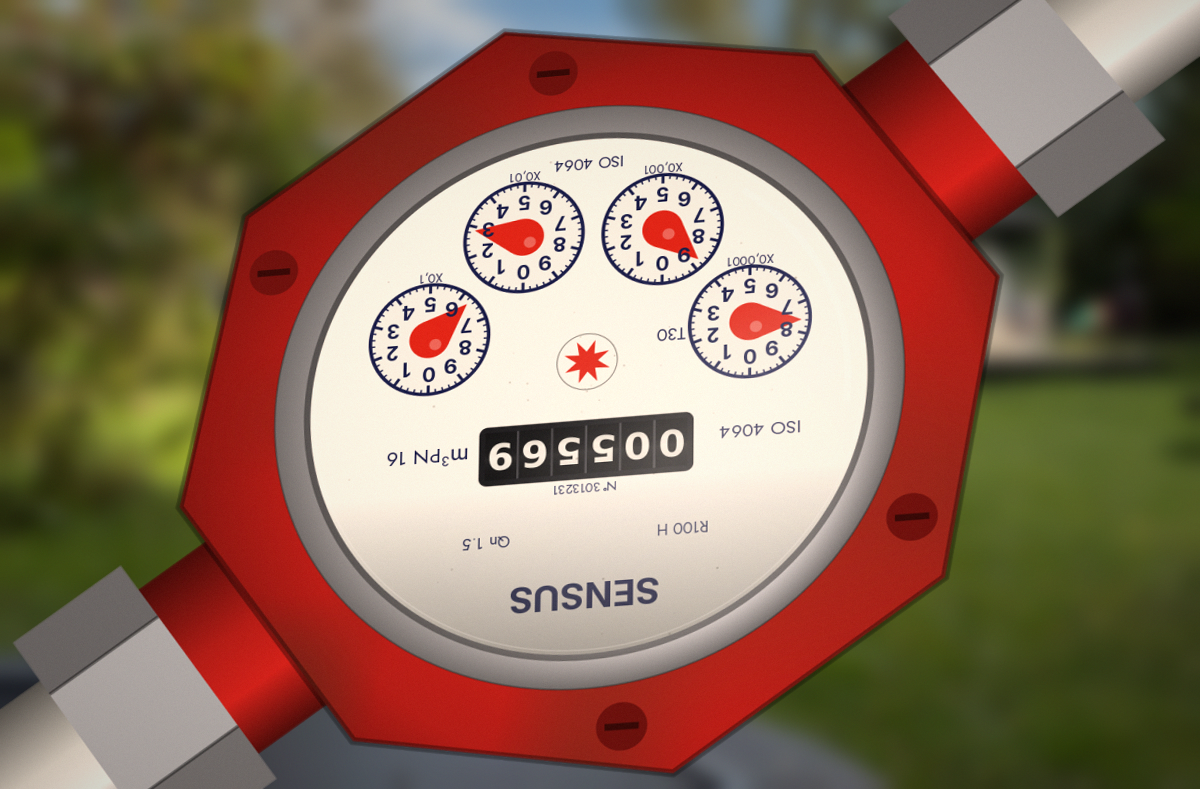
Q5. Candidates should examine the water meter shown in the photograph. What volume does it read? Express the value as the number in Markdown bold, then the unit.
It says **5569.6287** m³
